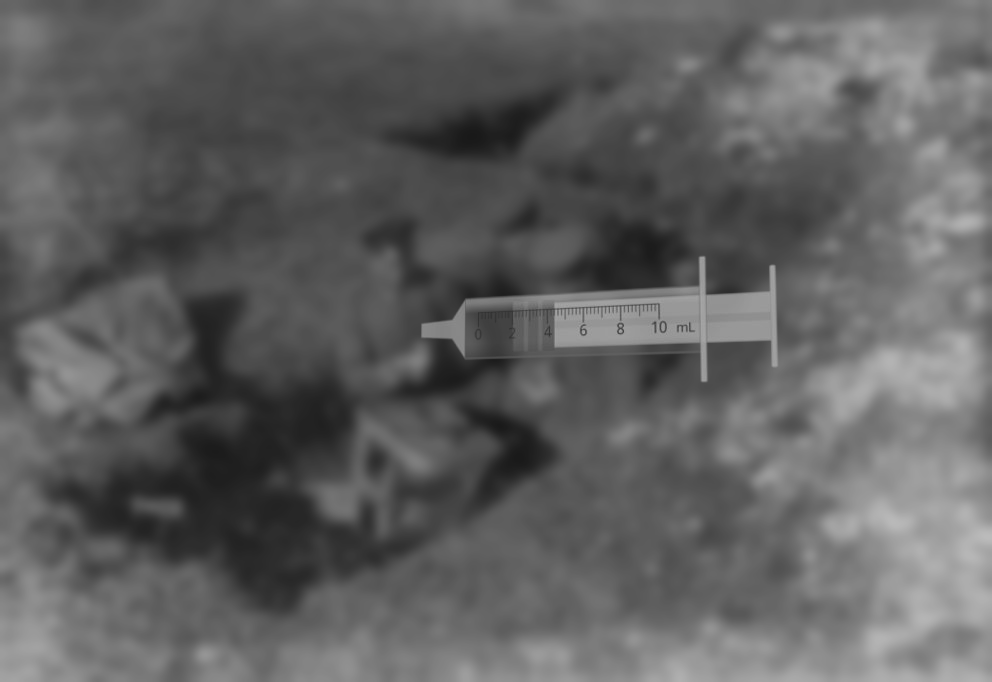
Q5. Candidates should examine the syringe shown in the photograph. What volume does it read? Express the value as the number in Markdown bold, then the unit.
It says **2** mL
